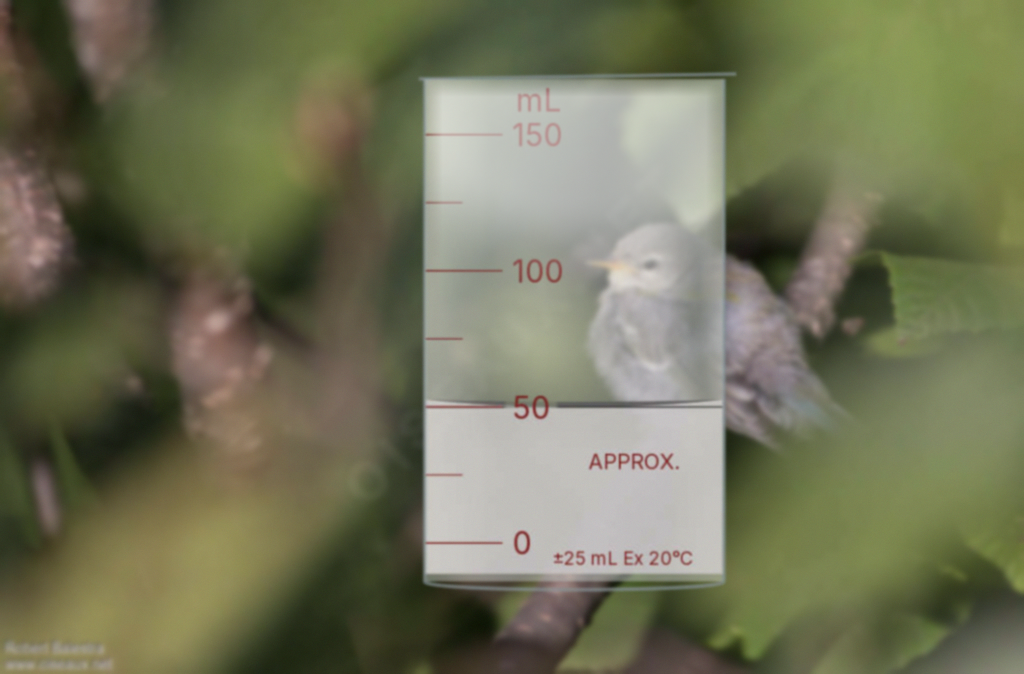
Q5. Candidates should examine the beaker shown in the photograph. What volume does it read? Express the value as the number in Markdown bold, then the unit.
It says **50** mL
